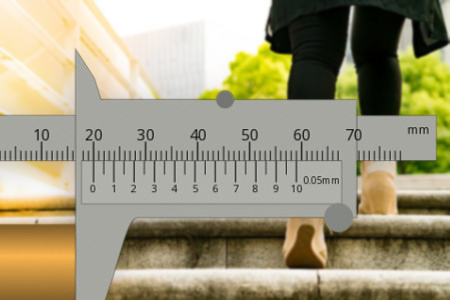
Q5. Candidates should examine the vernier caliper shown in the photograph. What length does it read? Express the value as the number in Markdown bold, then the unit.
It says **20.0** mm
